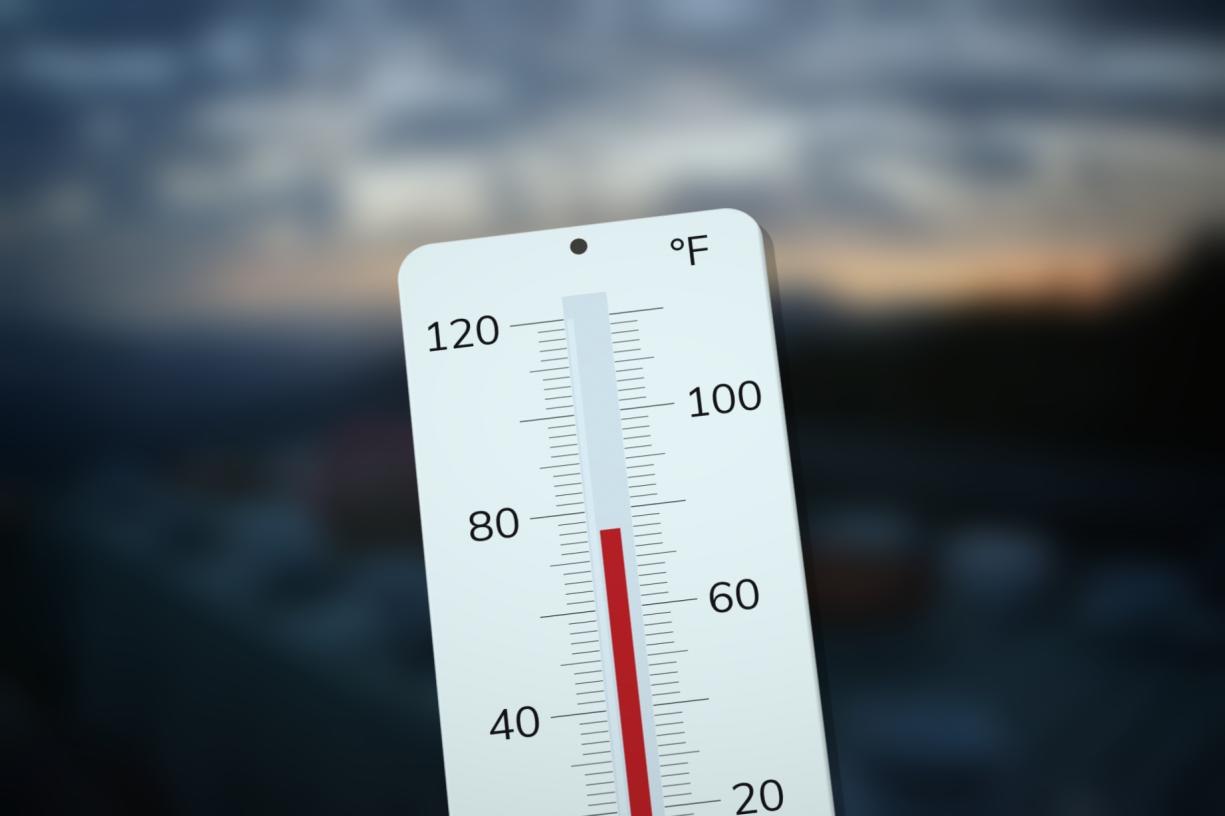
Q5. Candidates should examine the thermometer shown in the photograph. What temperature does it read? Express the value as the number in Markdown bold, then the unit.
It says **76** °F
